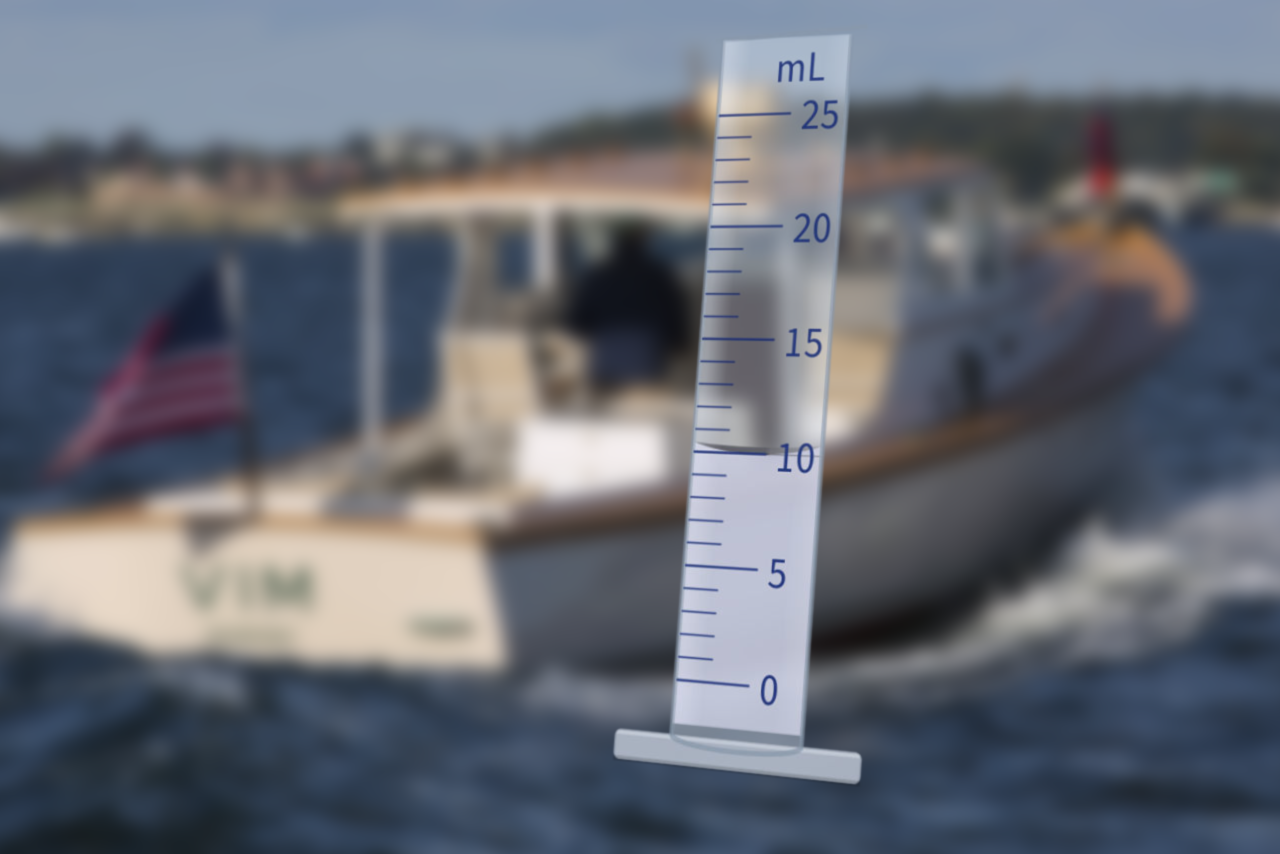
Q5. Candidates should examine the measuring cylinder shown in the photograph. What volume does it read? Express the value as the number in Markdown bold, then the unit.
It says **10** mL
